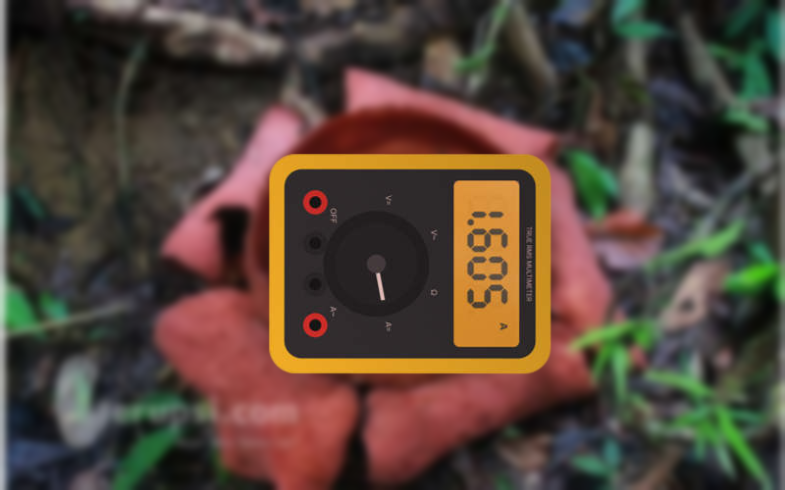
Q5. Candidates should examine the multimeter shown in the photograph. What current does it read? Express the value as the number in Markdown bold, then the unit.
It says **1.605** A
